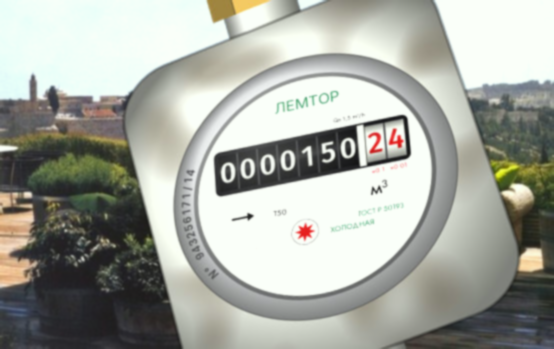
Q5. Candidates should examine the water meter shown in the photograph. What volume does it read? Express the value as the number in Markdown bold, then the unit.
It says **150.24** m³
